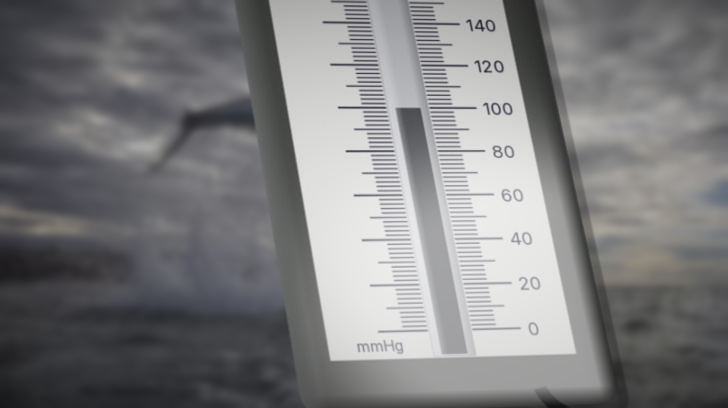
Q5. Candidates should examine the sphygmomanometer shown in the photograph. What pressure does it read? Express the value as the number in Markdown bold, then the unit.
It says **100** mmHg
